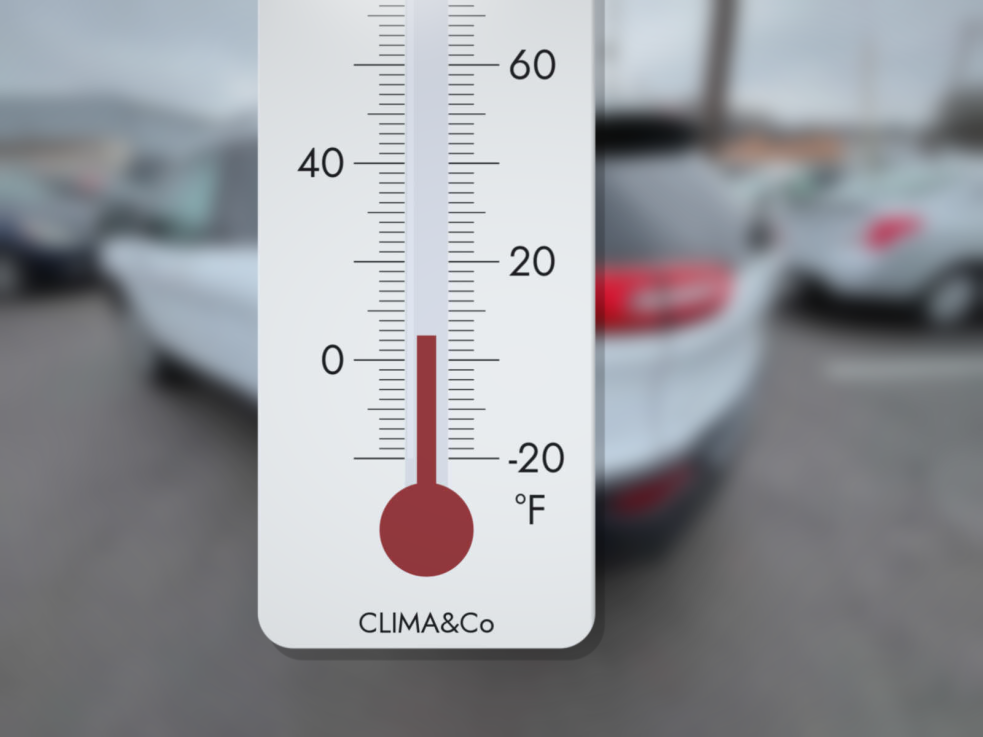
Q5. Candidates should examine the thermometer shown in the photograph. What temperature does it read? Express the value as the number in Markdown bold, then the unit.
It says **5** °F
